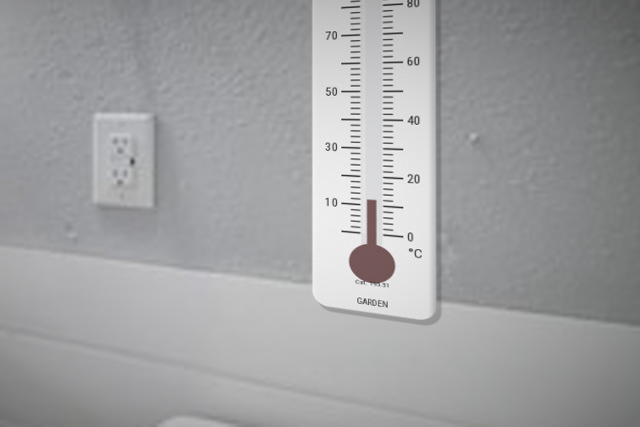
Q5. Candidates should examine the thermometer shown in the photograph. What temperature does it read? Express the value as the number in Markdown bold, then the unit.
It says **12** °C
